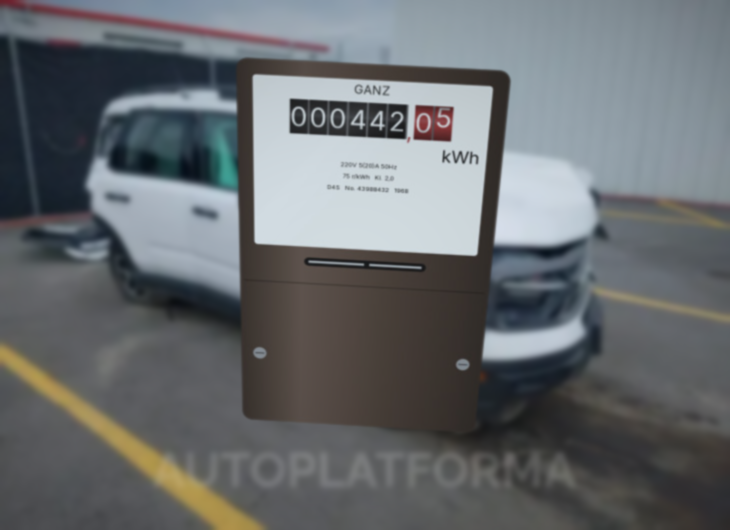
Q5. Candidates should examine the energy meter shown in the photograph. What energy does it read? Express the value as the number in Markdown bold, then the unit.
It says **442.05** kWh
